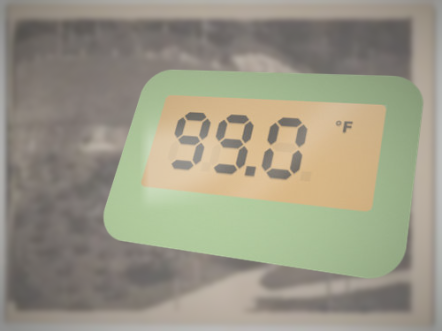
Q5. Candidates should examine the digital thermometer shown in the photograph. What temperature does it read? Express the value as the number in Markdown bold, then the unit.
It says **99.0** °F
